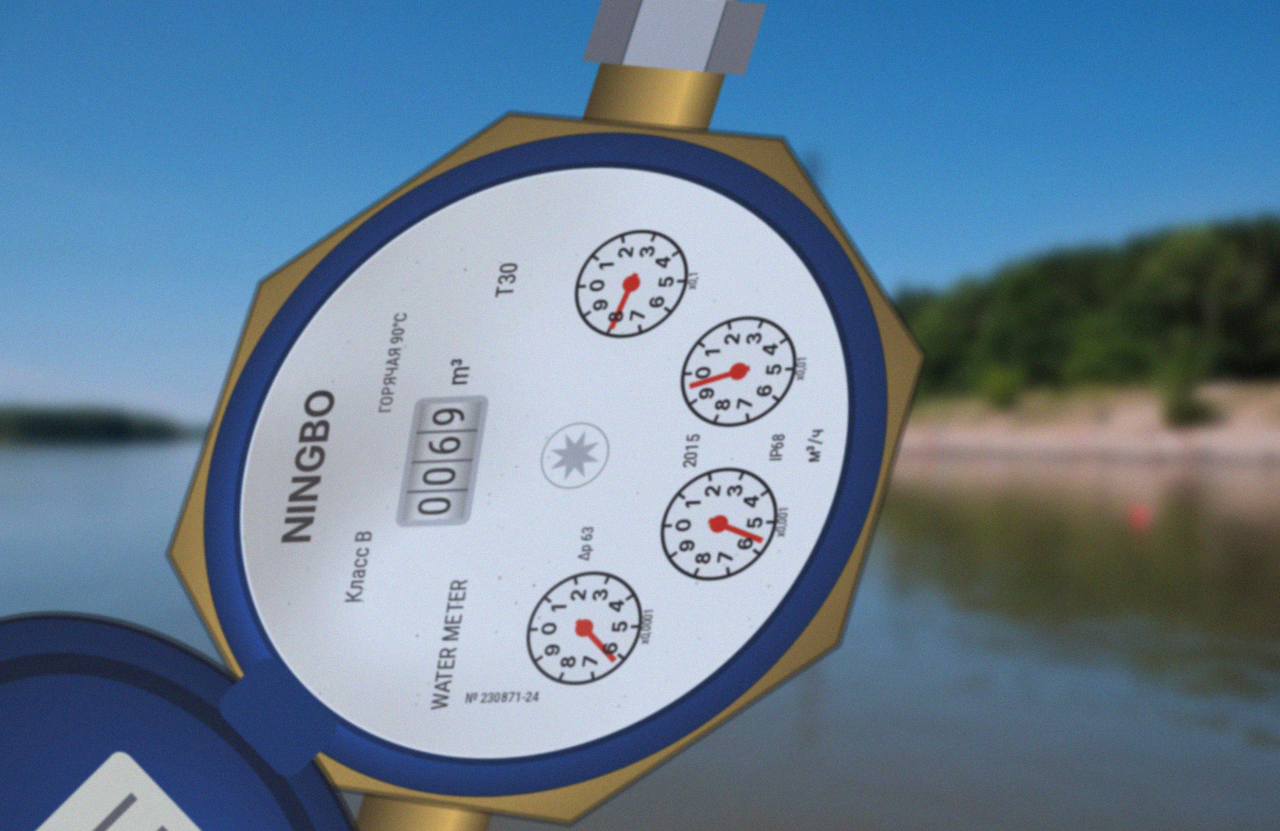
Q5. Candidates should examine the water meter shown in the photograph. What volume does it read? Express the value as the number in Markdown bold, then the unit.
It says **69.7956** m³
